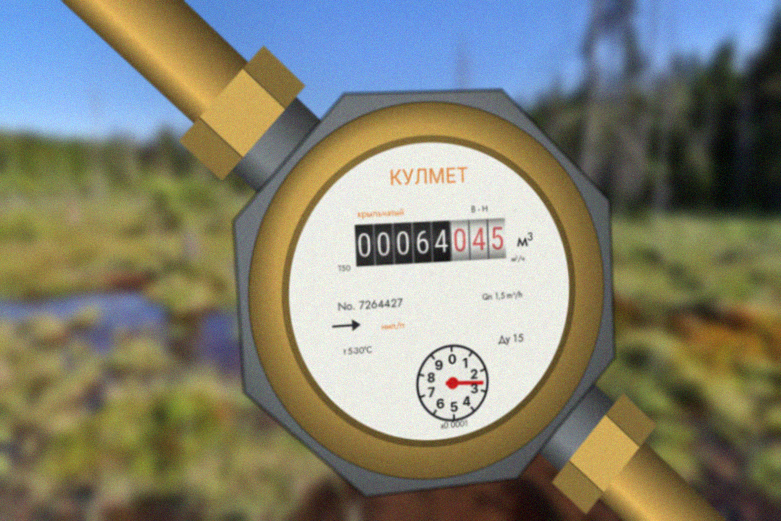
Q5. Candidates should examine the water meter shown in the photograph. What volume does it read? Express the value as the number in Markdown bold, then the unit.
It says **64.0452** m³
